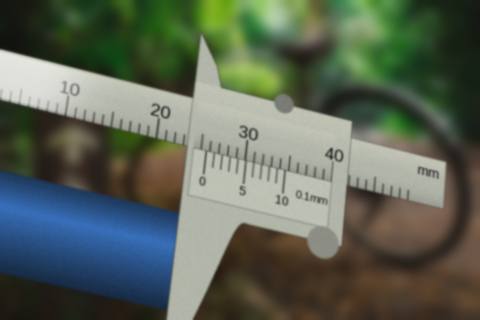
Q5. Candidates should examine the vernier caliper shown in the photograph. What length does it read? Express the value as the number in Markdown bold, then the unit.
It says **25.6** mm
